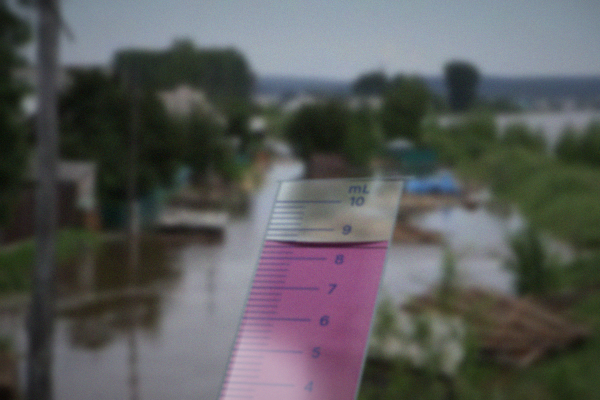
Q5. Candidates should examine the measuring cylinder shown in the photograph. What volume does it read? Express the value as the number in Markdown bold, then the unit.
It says **8.4** mL
